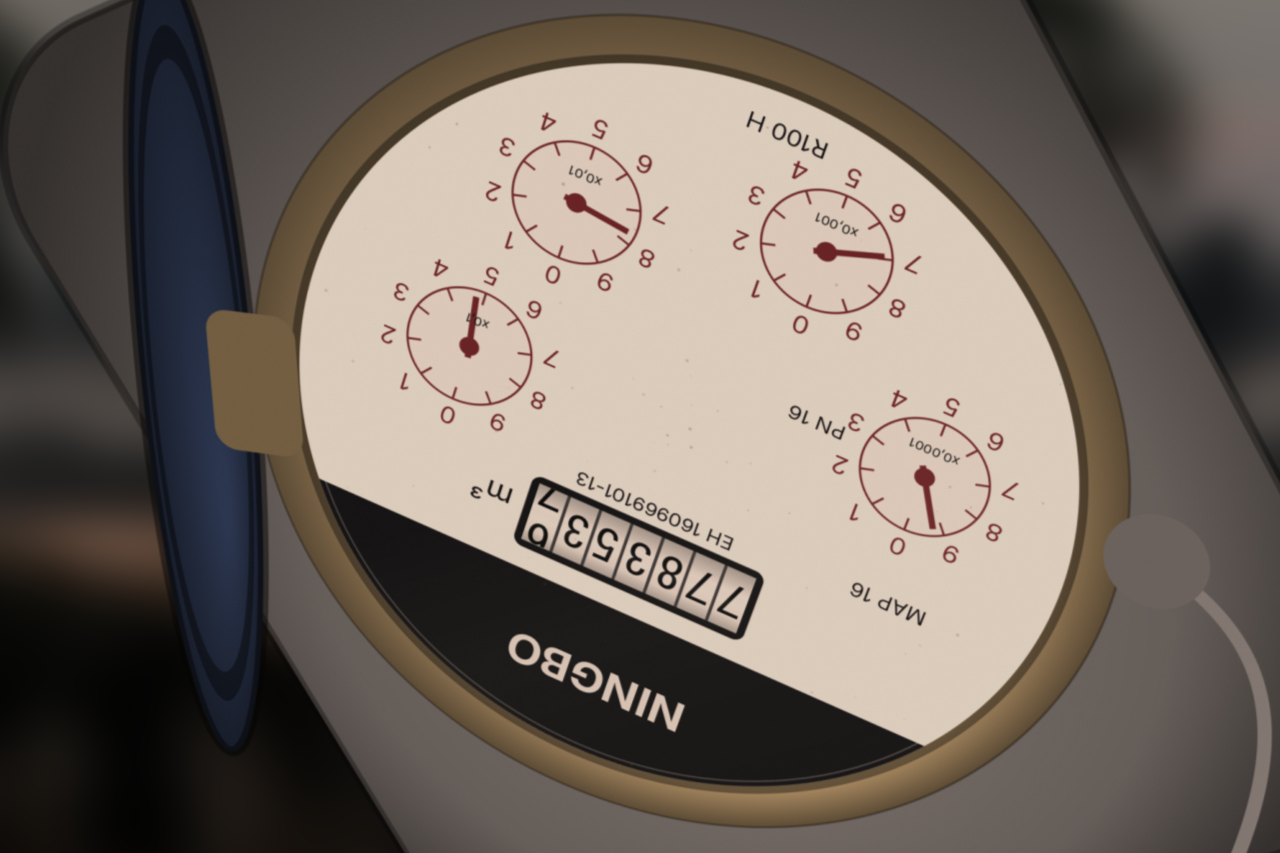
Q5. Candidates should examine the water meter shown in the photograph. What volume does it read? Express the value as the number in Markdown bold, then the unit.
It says **7783536.4769** m³
